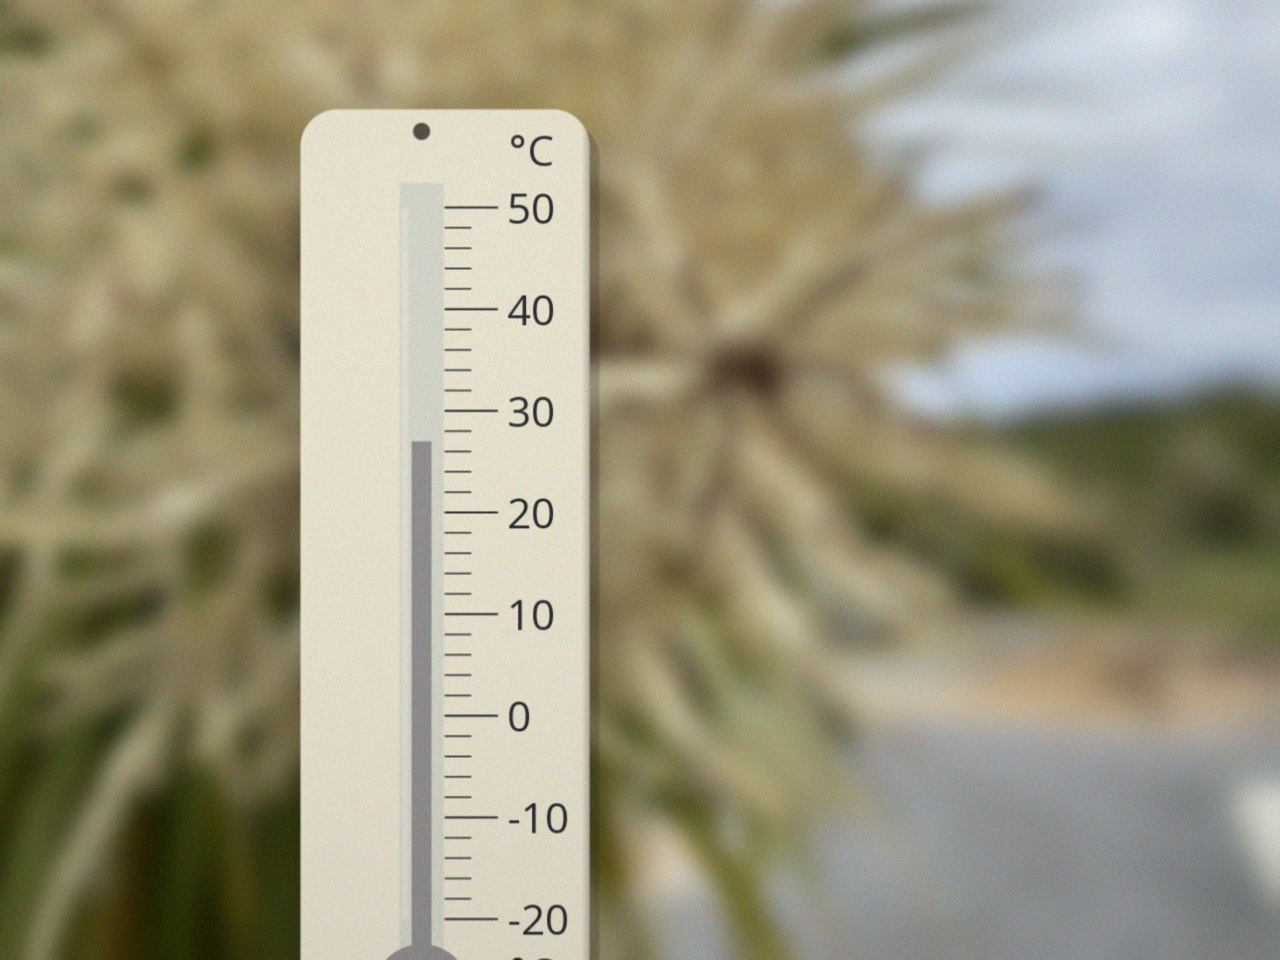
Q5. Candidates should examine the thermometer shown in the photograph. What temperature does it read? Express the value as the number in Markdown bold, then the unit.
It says **27** °C
